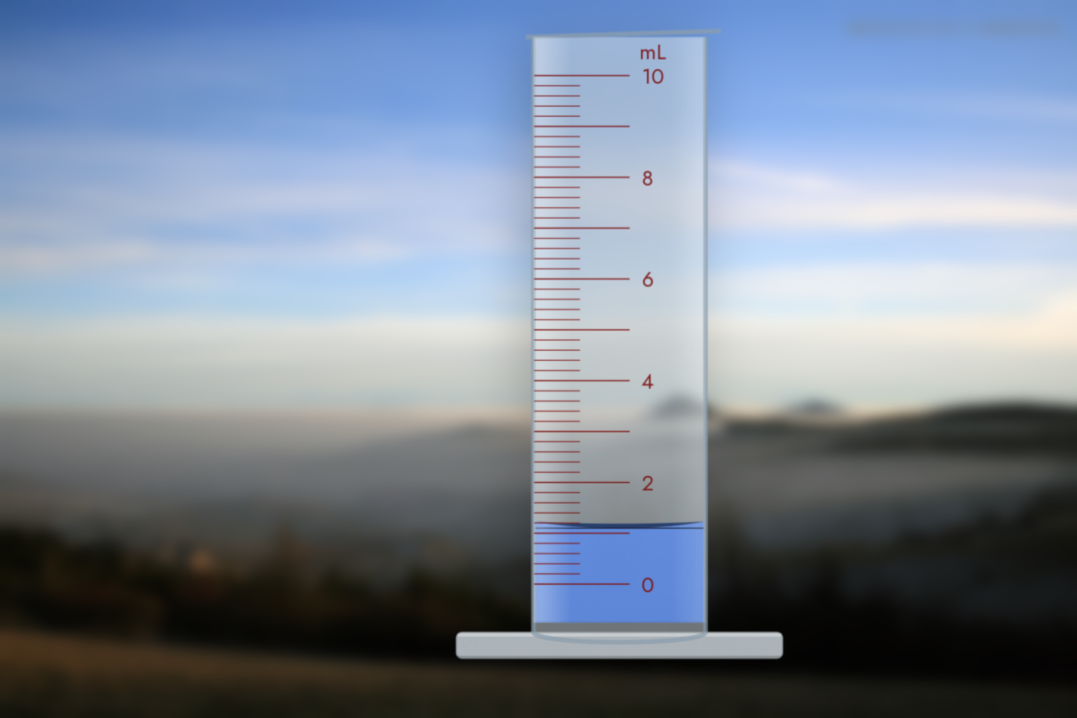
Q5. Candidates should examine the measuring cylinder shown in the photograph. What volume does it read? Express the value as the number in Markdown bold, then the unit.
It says **1.1** mL
